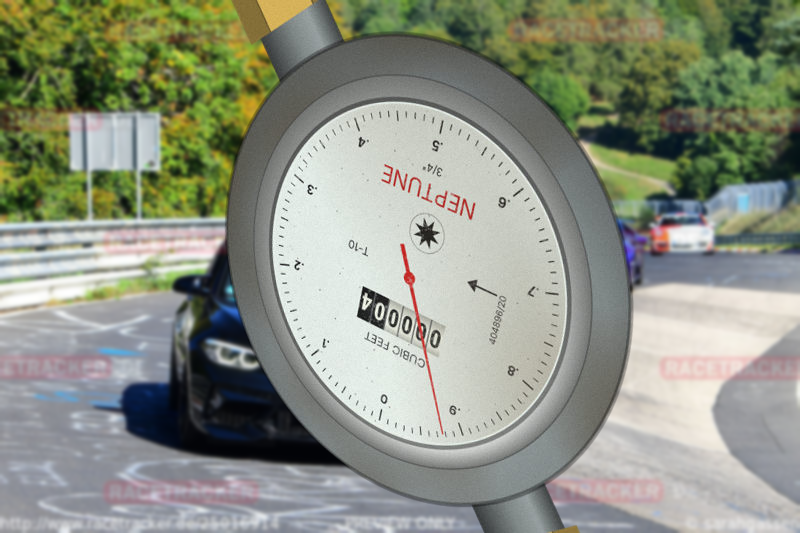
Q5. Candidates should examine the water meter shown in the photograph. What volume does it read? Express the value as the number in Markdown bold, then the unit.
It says **3.92** ft³
